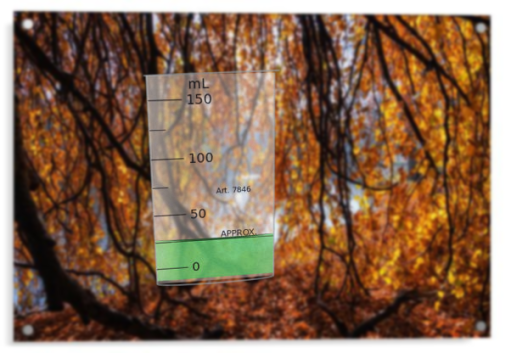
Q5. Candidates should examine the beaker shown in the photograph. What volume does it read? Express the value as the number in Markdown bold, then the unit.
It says **25** mL
